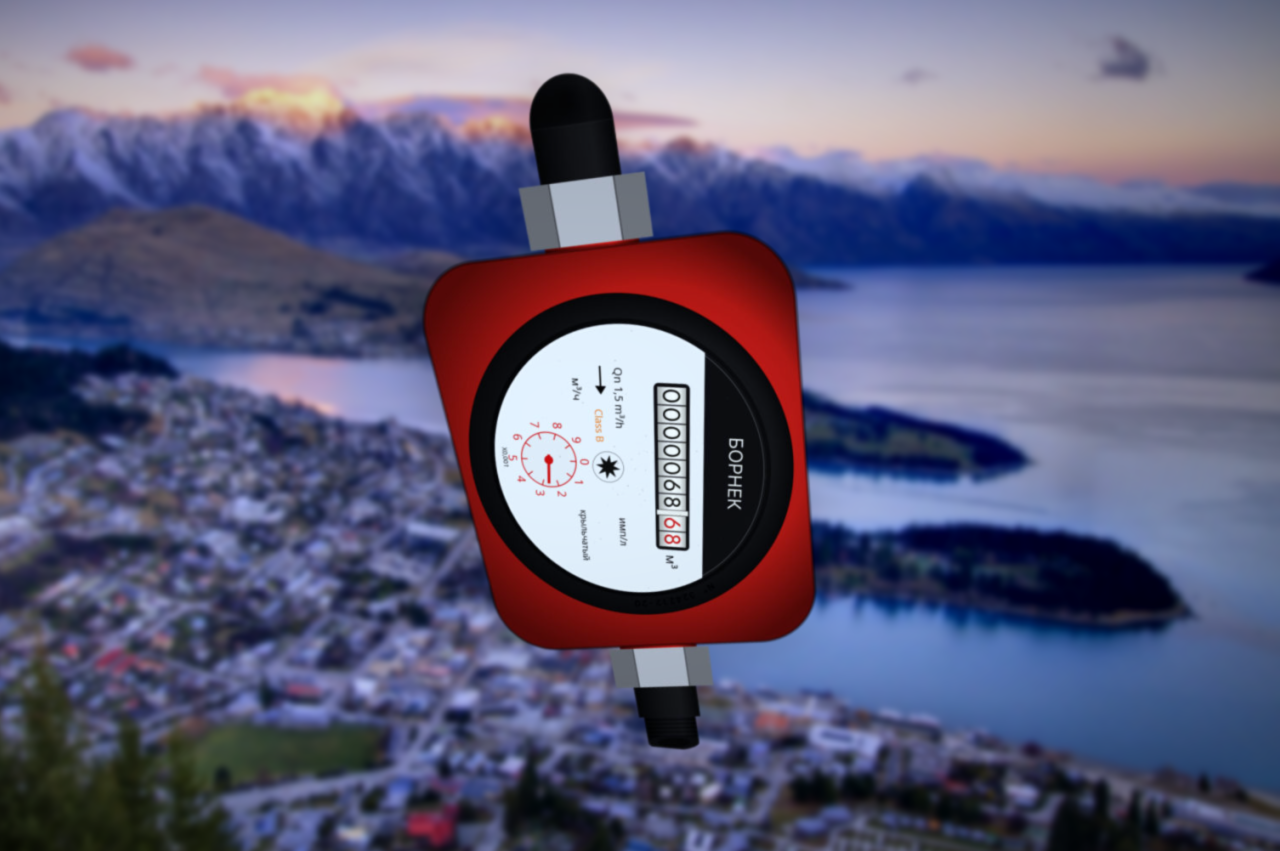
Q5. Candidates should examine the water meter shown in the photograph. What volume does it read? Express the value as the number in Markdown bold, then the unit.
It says **68.682** m³
